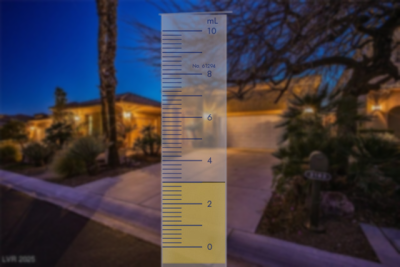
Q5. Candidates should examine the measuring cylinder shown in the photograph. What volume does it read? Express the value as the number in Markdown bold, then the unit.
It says **3** mL
